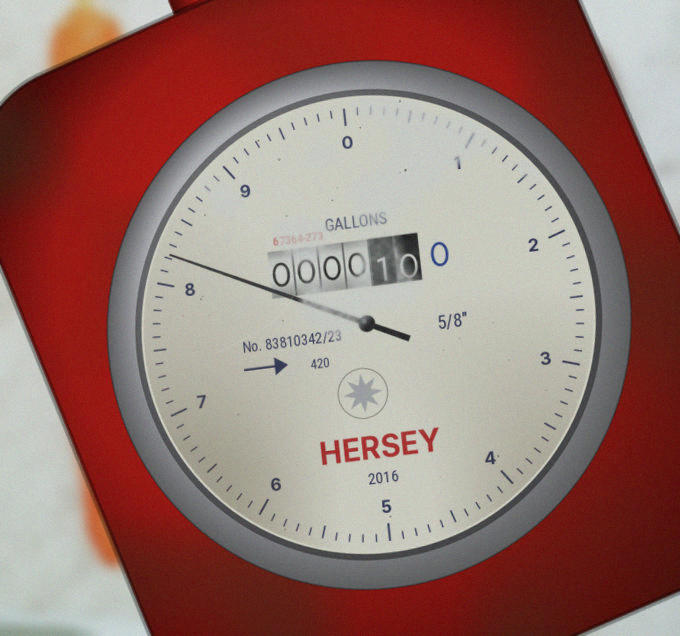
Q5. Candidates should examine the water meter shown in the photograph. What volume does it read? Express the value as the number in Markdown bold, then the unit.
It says **98.2** gal
